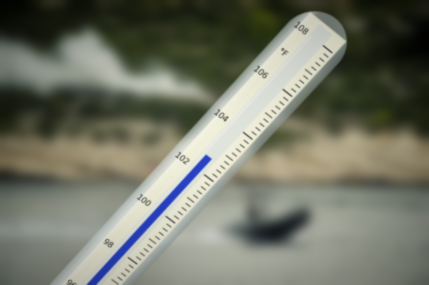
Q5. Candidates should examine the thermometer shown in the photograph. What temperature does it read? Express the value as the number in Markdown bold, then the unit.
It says **102.6** °F
